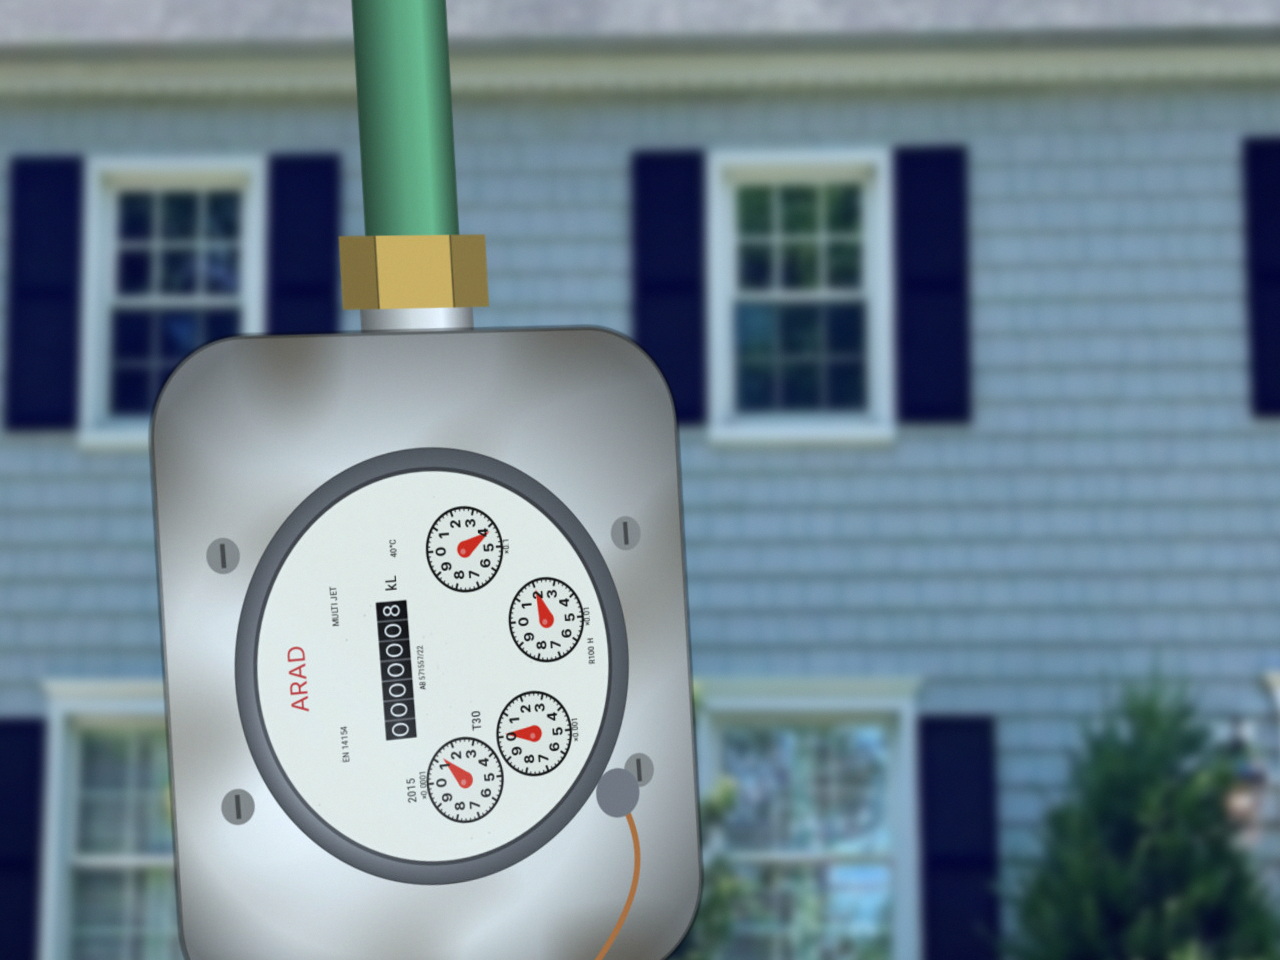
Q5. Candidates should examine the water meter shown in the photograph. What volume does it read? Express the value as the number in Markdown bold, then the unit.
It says **8.4201** kL
